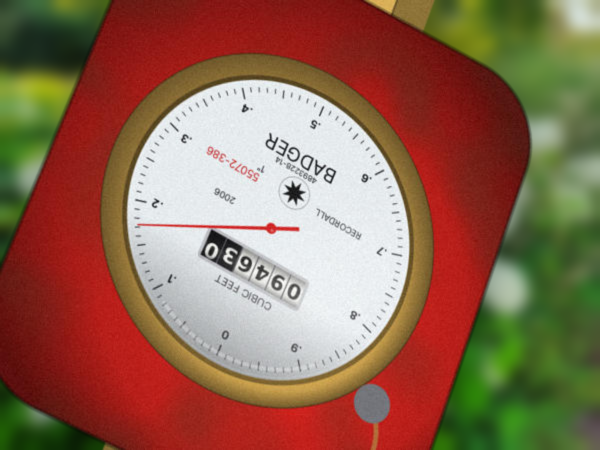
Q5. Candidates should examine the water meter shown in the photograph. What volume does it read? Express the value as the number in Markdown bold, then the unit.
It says **94630.17** ft³
